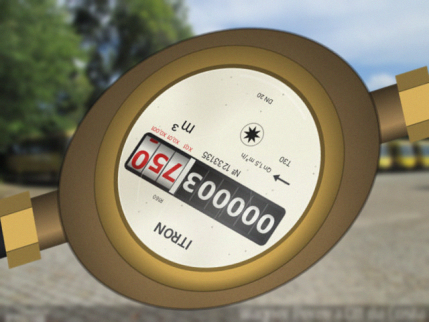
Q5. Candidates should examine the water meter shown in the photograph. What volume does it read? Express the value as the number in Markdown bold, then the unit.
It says **3.750** m³
